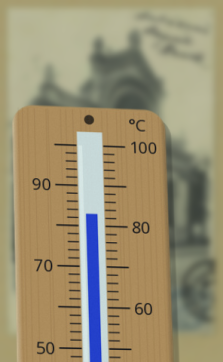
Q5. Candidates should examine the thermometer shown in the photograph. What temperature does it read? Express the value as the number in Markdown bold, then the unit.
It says **83** °C
